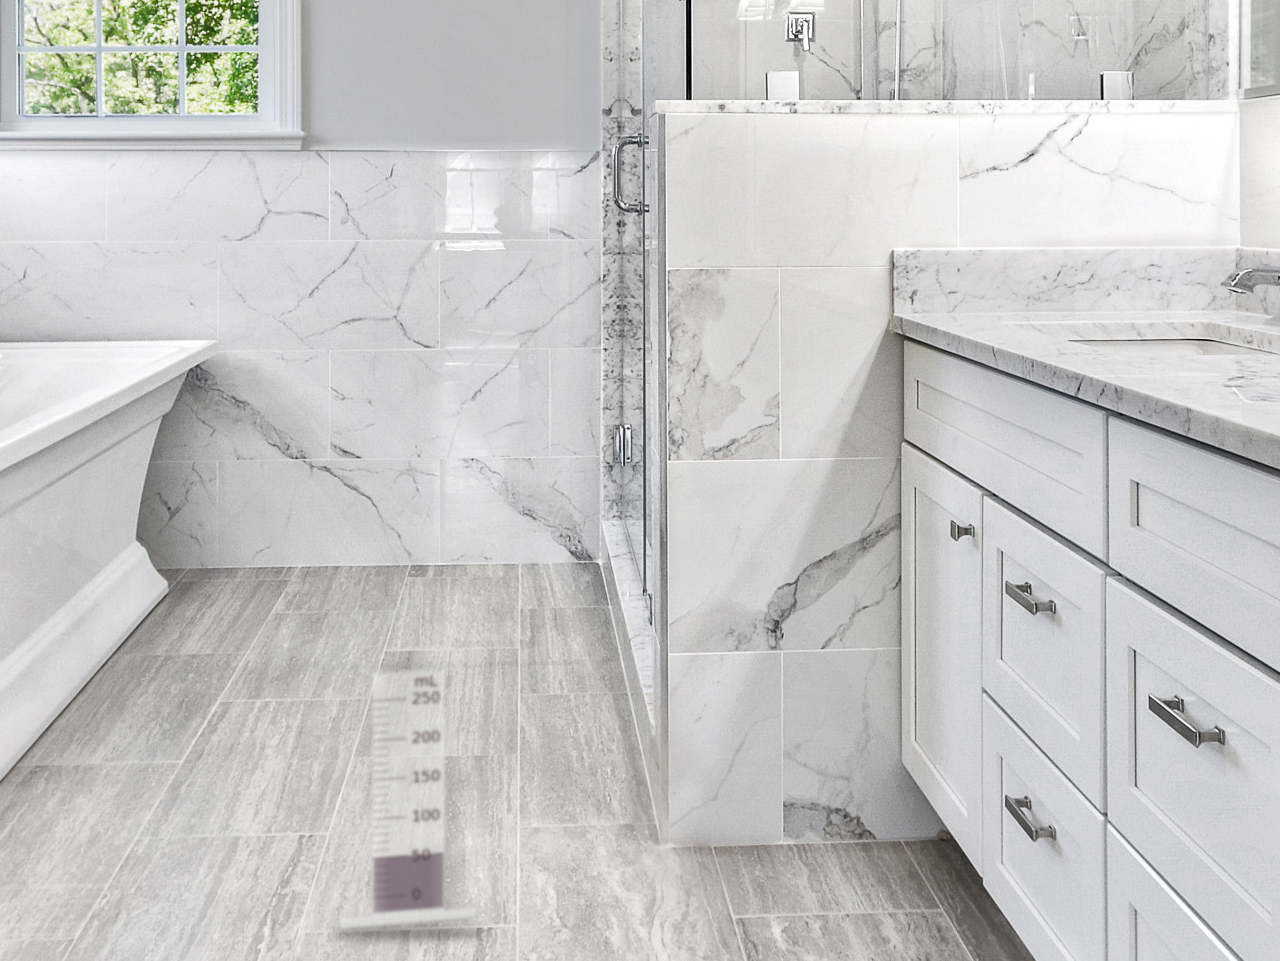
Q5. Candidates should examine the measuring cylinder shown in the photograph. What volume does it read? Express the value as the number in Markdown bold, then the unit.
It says **50** mL
